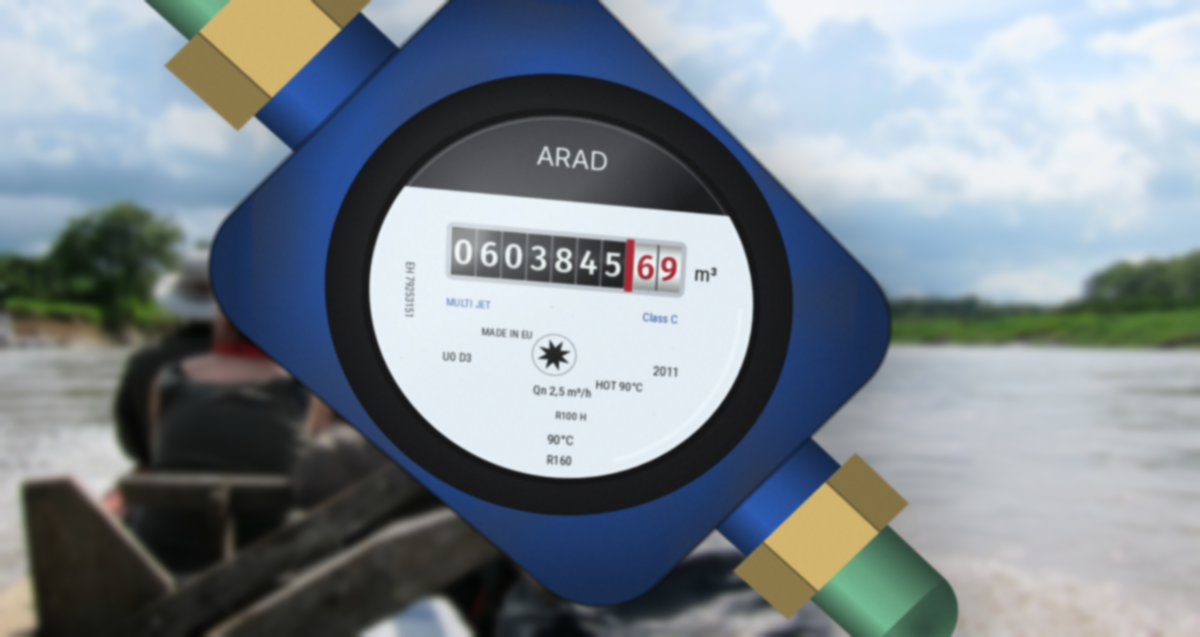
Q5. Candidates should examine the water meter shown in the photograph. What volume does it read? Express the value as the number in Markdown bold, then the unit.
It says **603845.69** m³
